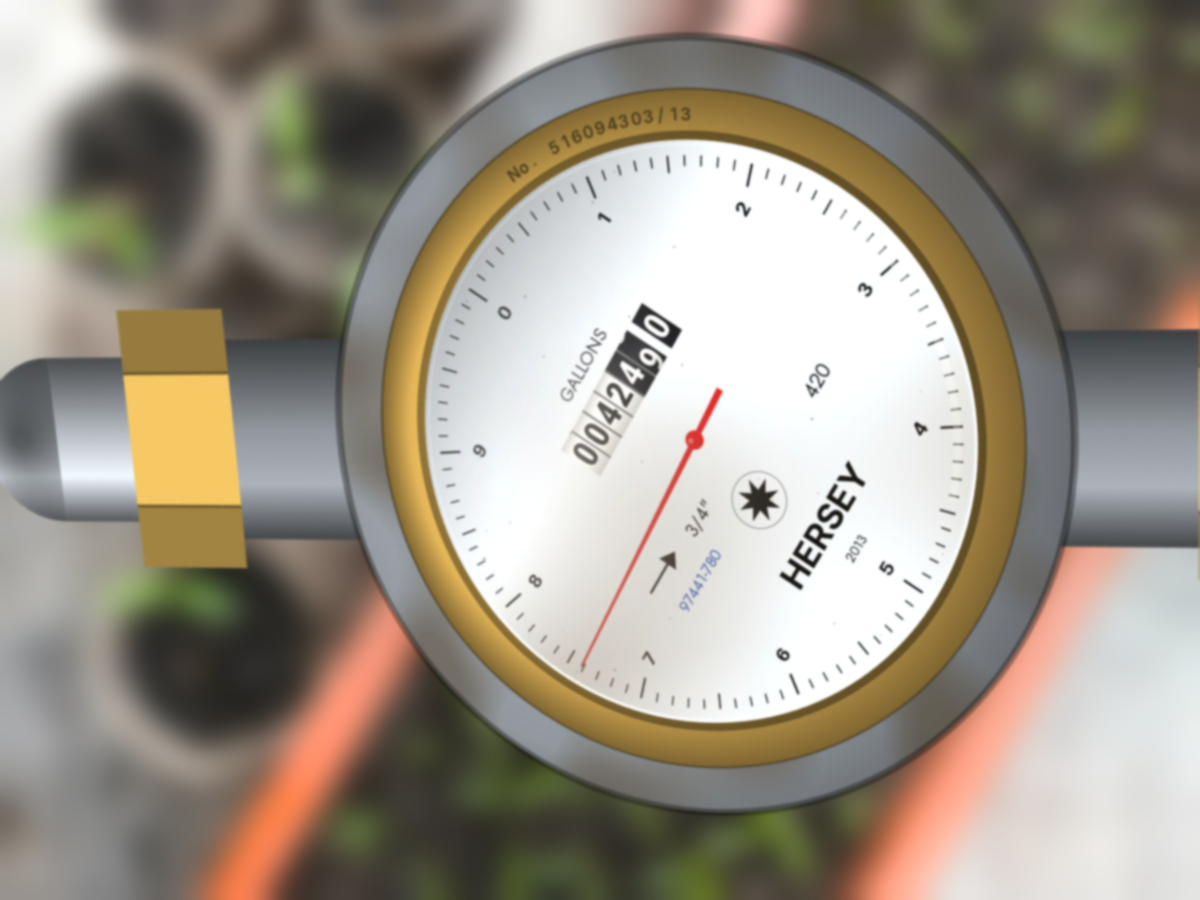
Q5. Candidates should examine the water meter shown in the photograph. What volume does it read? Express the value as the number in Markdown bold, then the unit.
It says **42487.4** gal
